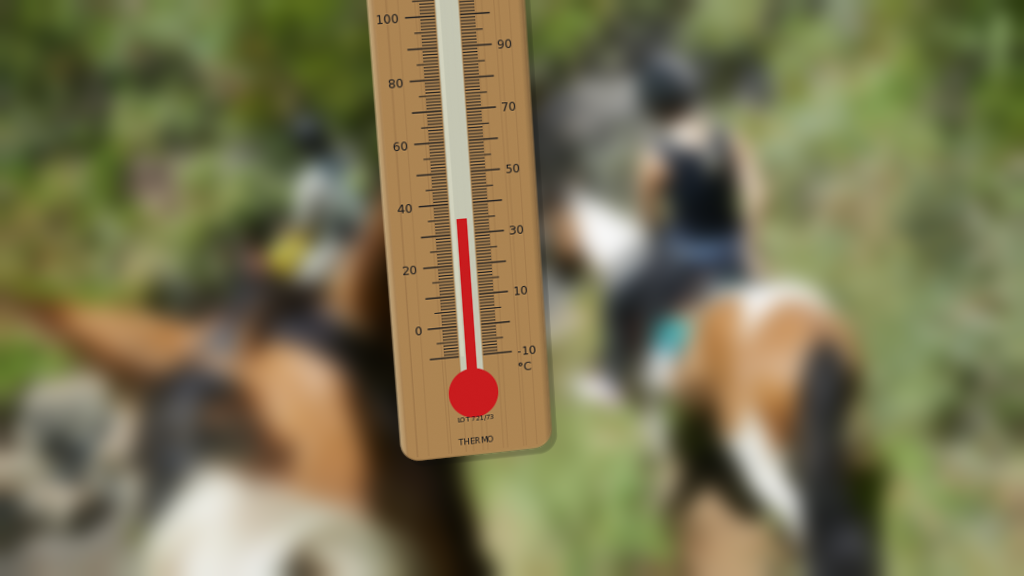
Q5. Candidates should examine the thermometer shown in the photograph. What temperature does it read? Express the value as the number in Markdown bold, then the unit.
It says **35** °C
